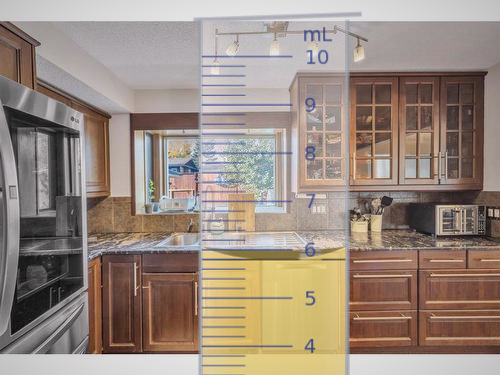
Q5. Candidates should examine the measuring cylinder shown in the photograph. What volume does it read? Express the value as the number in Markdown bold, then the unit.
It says **5.8** mL
